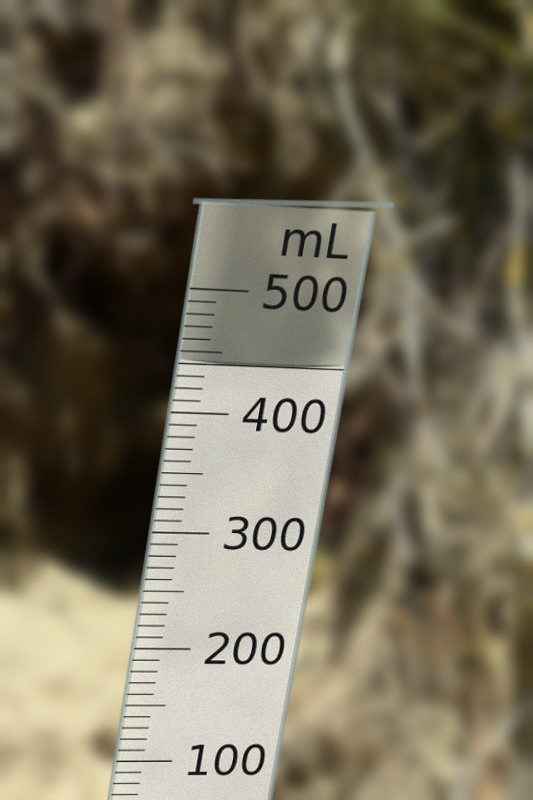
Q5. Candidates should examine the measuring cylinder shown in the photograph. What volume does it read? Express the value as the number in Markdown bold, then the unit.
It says **440** mL
